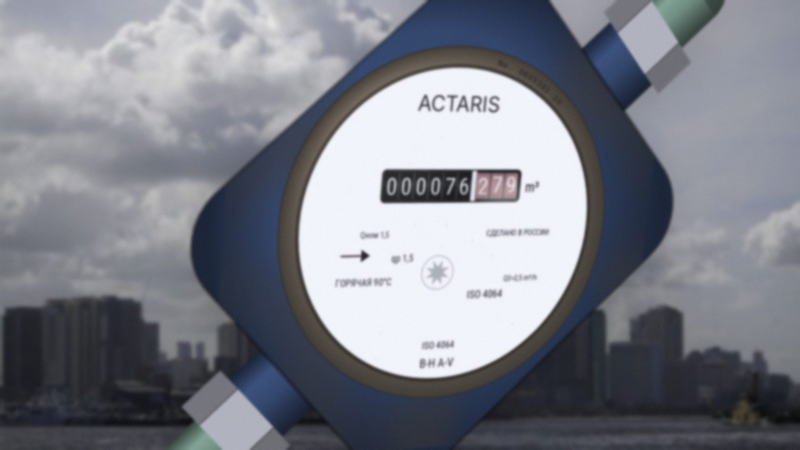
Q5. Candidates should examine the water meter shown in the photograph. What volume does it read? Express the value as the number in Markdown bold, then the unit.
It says **76.279** m³
